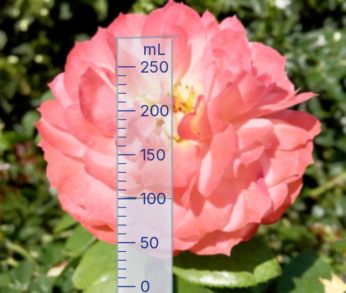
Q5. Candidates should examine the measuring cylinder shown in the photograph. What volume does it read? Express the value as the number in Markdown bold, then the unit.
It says **100** mL
